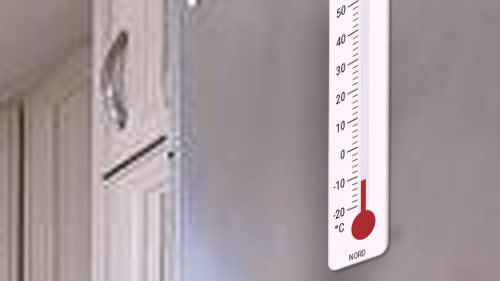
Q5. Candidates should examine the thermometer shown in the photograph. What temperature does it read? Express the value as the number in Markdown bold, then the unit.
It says **-12** °C
